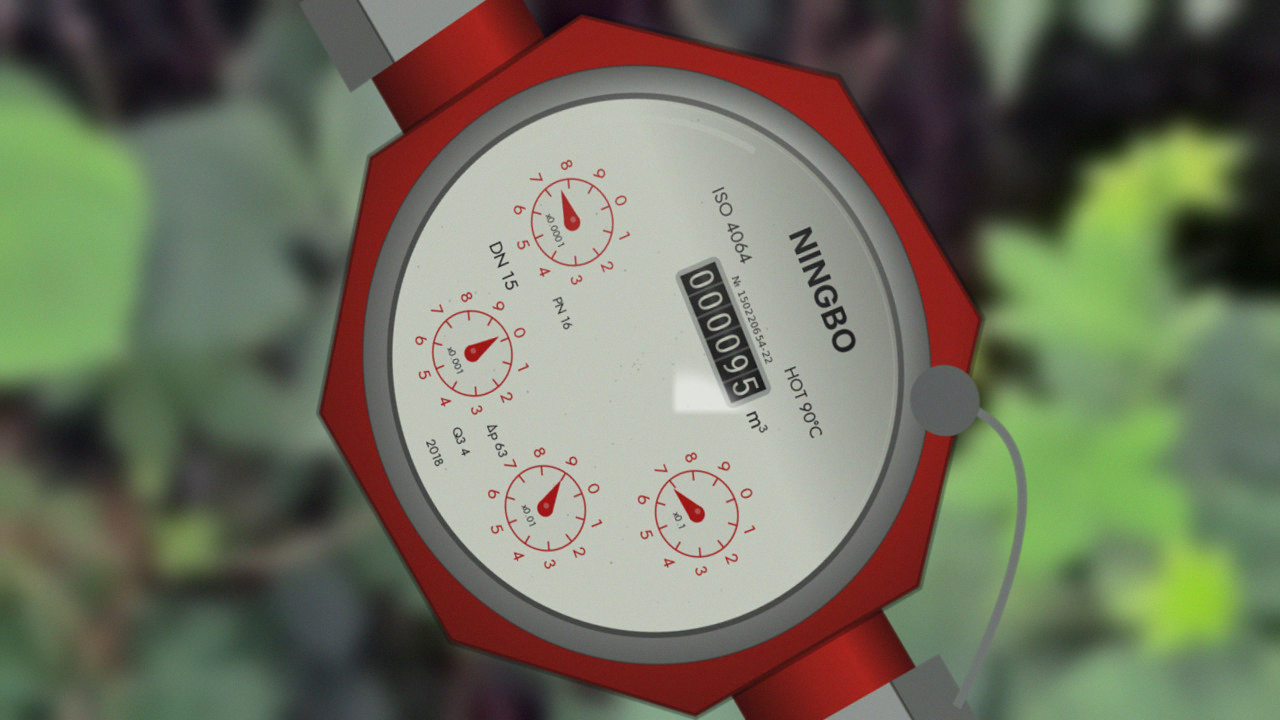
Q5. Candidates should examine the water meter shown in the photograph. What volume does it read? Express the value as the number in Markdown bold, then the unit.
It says **95.6897** m³
